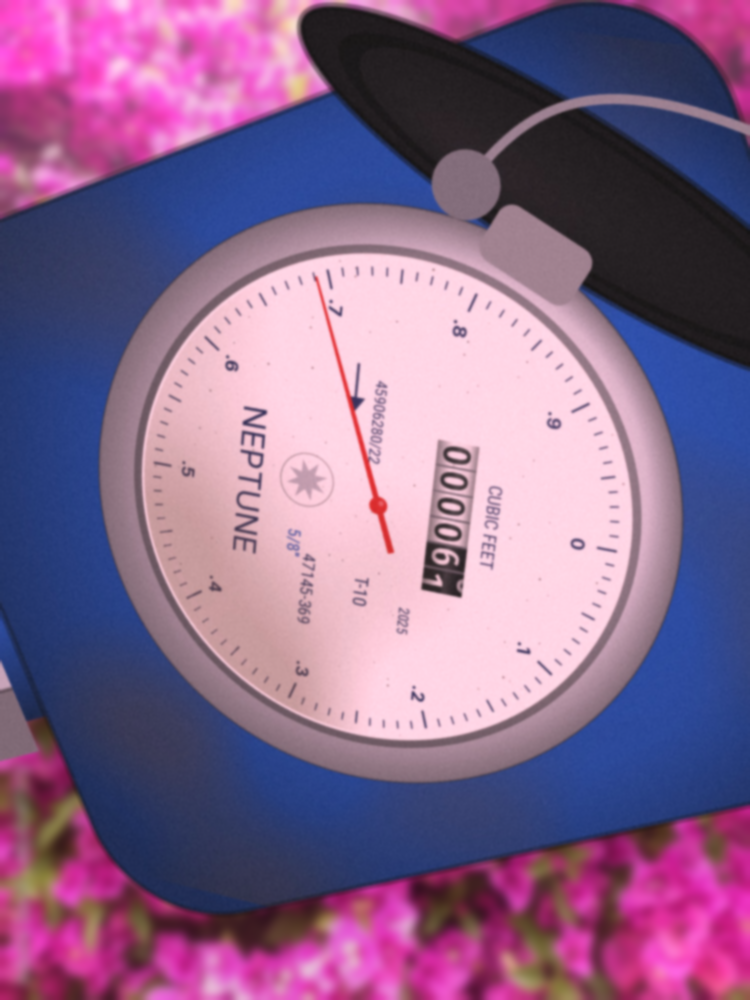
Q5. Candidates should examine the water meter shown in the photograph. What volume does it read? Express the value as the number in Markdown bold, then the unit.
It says **60.69** ft³
